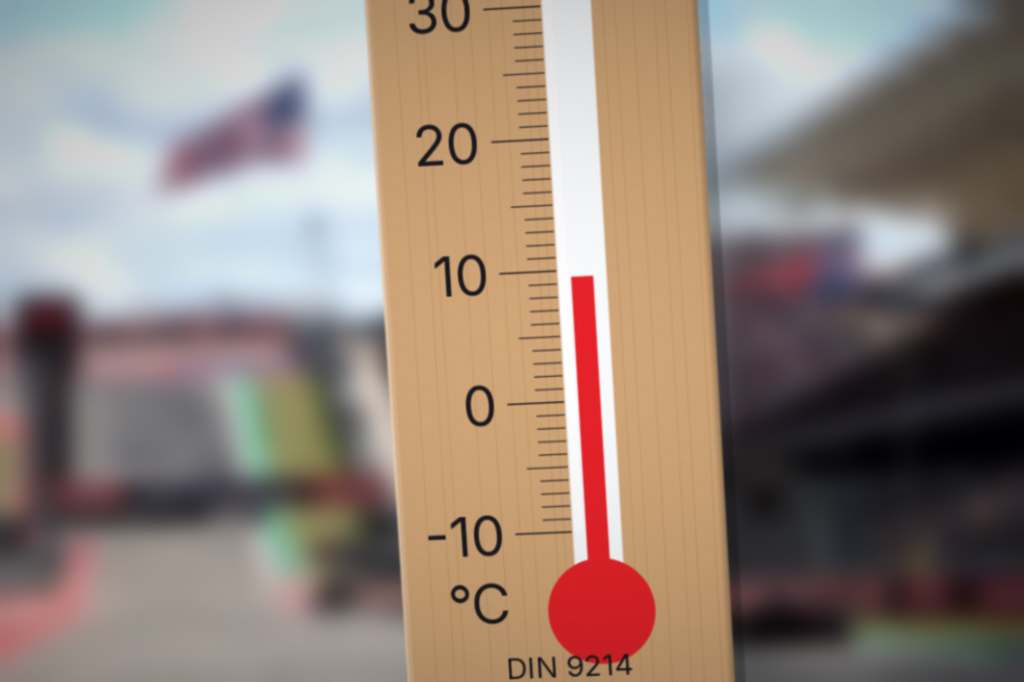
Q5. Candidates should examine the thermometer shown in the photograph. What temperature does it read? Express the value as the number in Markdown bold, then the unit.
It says **9.5** °C
